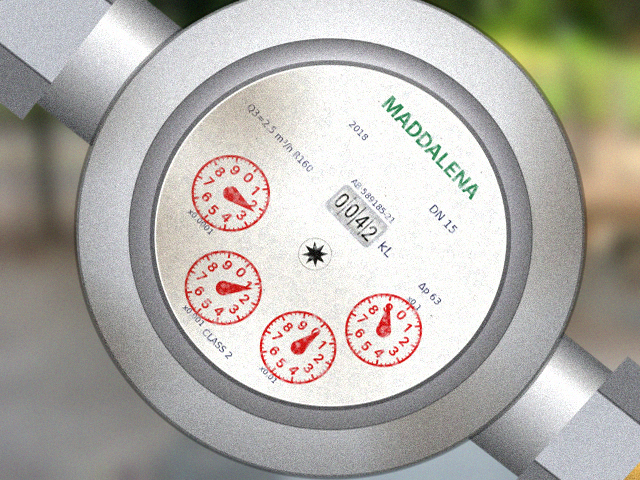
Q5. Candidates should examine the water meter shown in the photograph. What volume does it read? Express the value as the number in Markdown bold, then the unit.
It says **41.9012** kL
